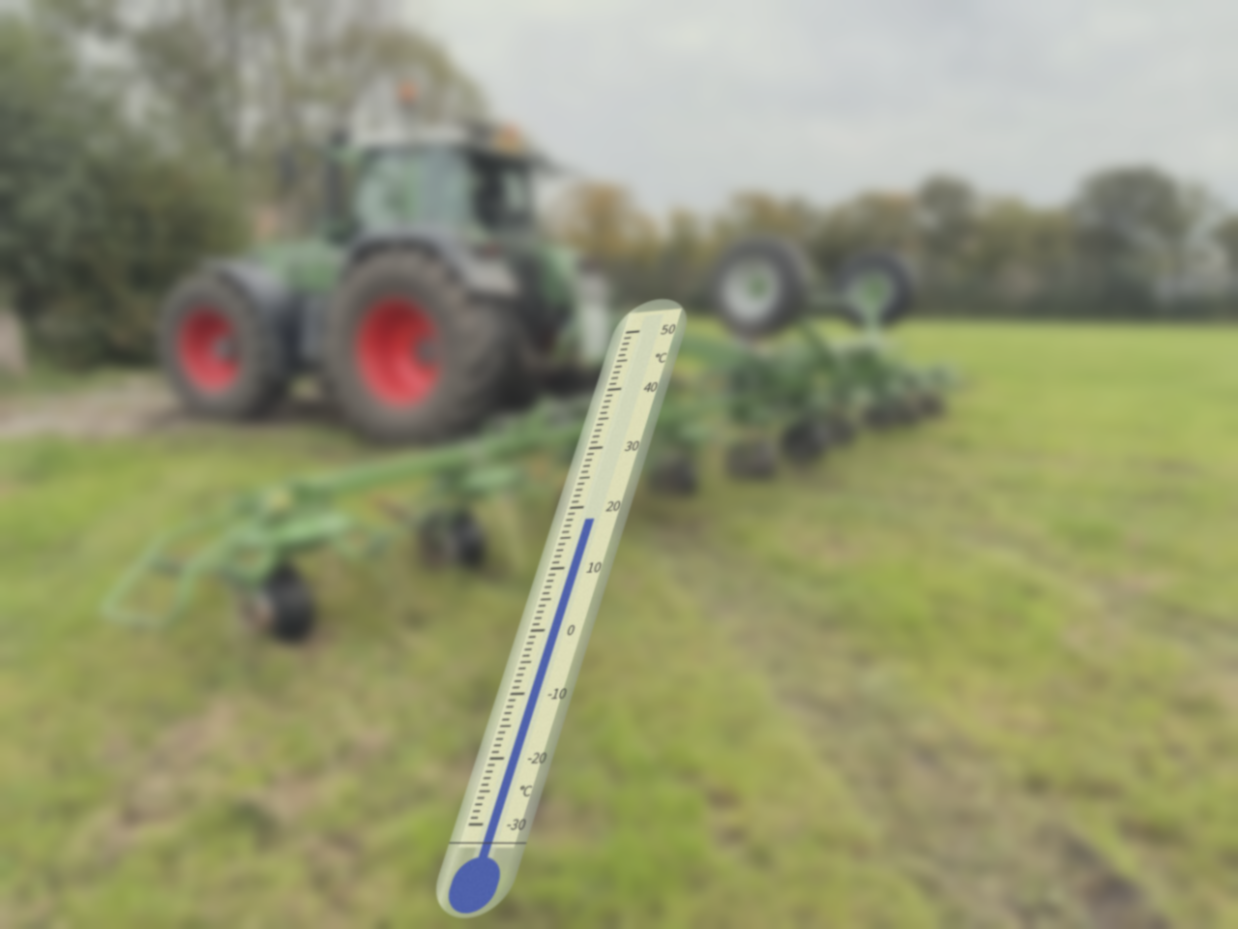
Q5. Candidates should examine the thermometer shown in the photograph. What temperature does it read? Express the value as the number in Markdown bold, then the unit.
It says **18** °C
